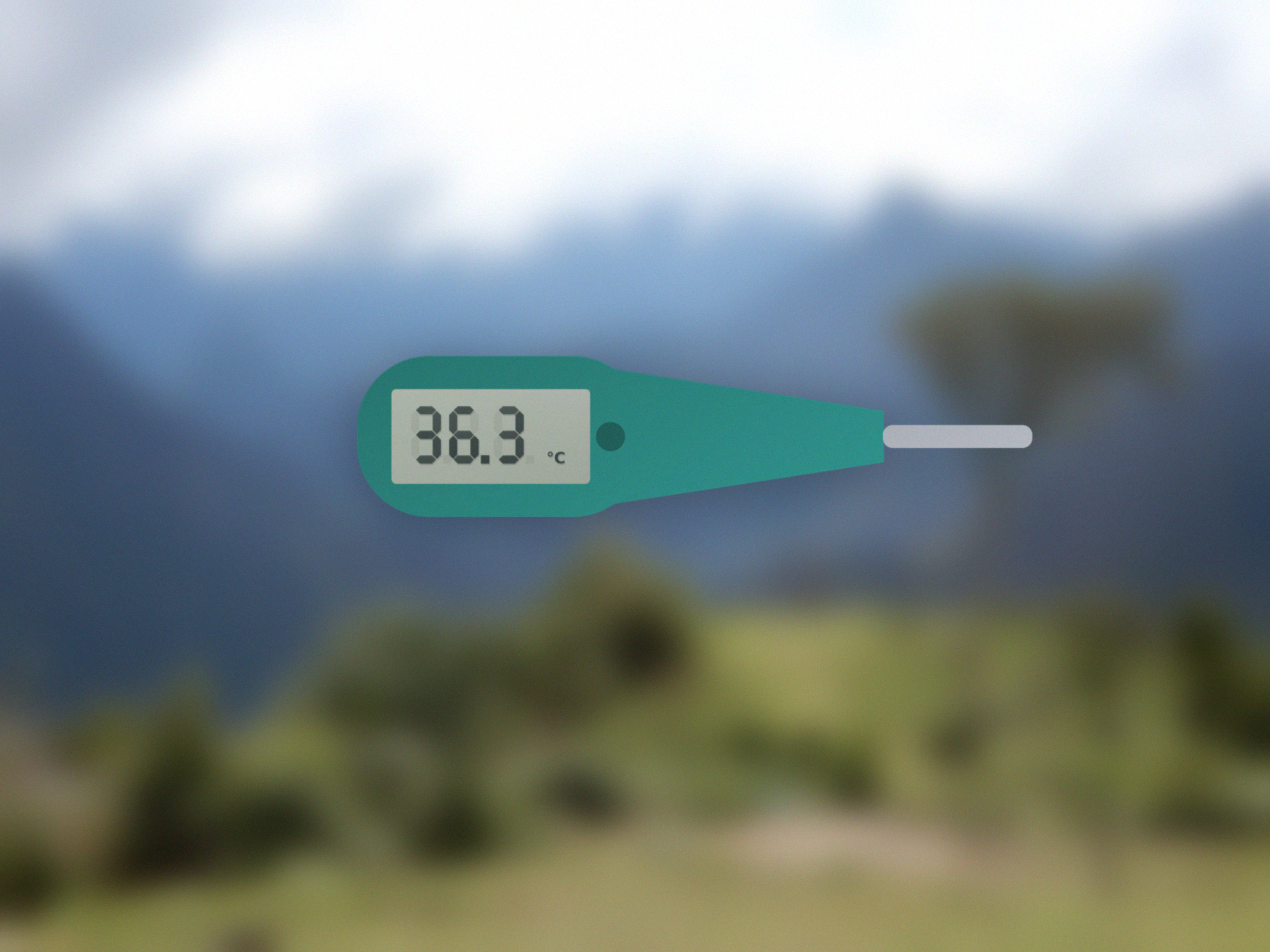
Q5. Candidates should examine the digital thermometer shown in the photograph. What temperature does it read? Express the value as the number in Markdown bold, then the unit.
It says **36.3** °C
